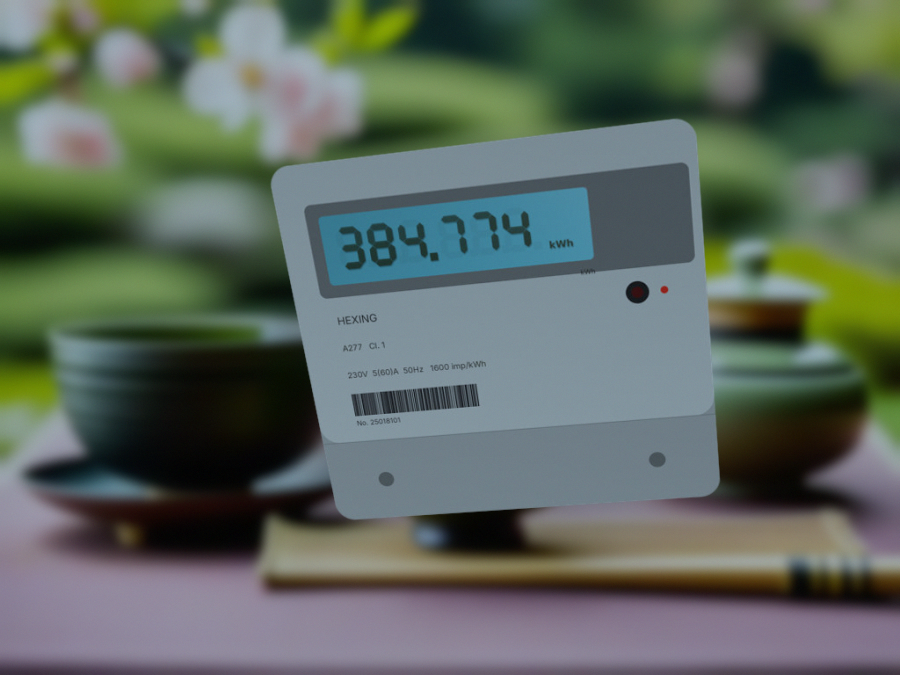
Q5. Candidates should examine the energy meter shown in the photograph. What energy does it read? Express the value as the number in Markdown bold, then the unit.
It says **384.774** kWh
